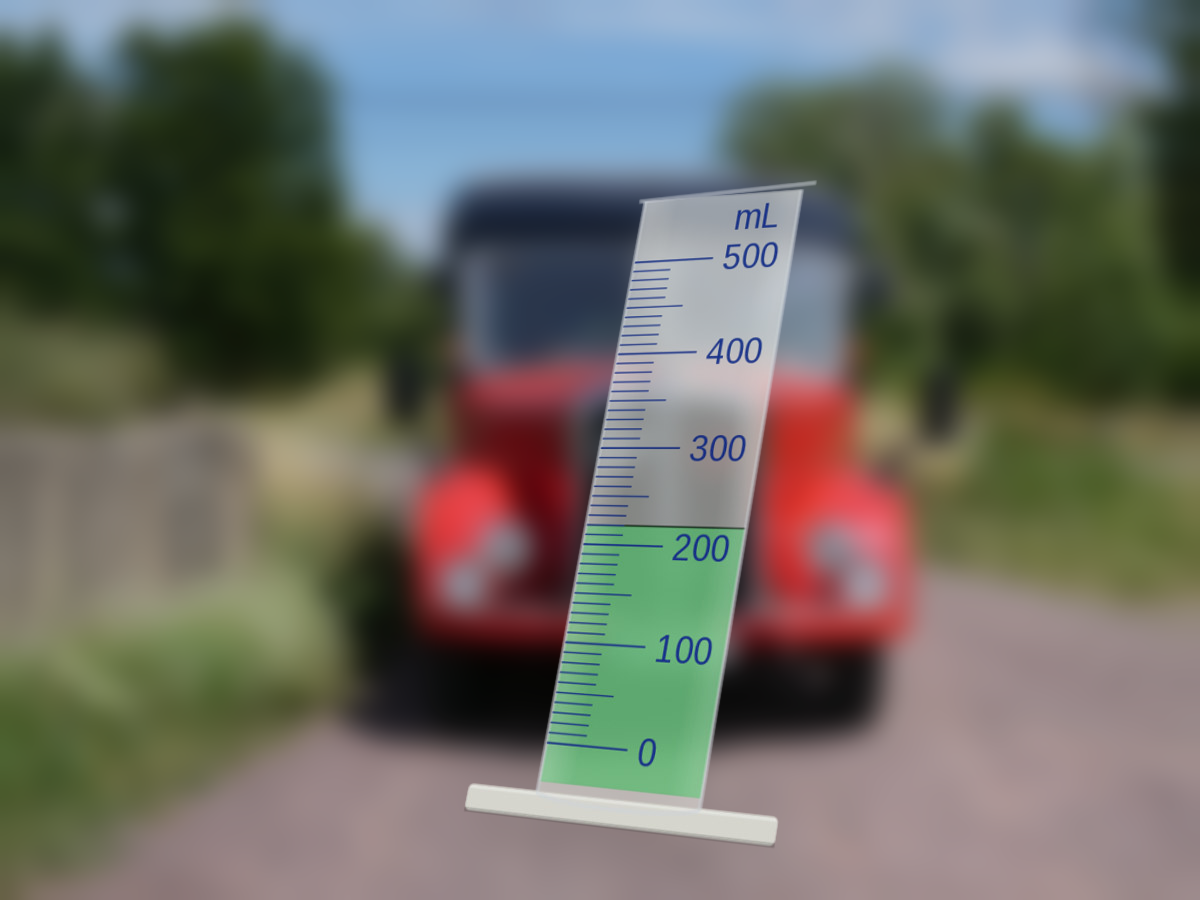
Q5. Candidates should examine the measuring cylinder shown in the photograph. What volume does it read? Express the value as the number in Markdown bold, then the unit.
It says **220** mL
